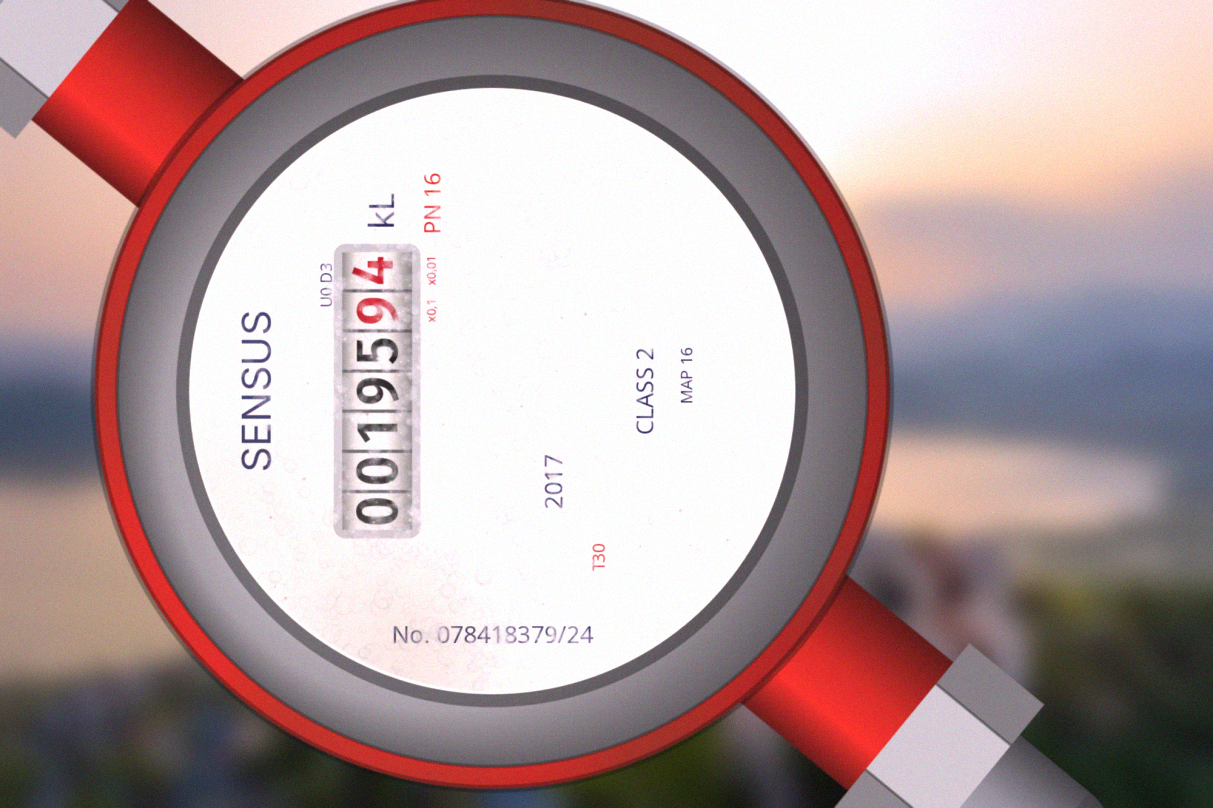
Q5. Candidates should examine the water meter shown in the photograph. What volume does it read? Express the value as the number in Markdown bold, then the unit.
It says **195.94** kL
